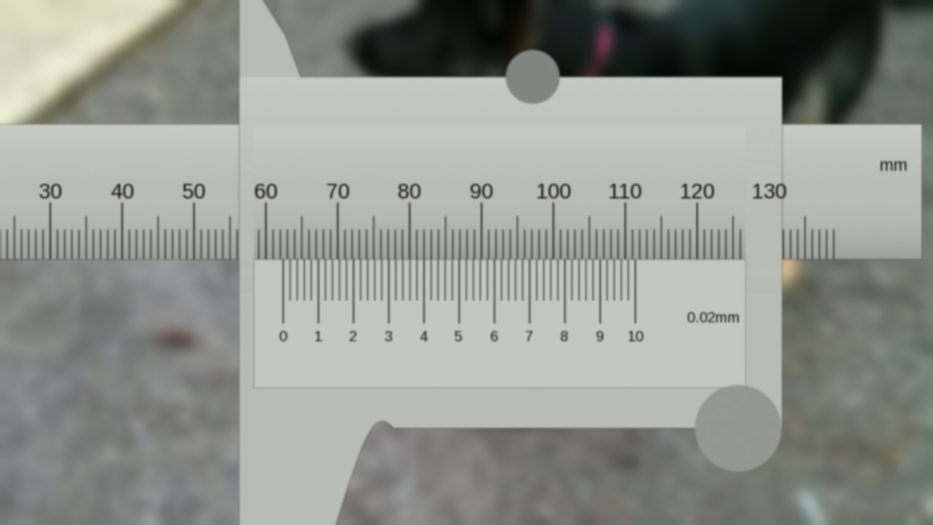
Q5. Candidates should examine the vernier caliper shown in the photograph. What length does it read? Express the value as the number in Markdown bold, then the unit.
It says **62.4** mm
